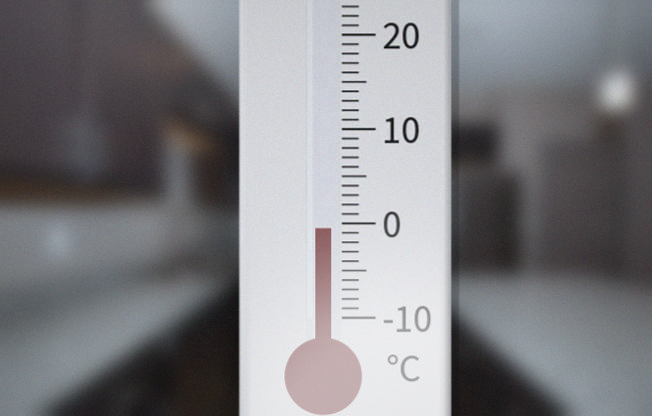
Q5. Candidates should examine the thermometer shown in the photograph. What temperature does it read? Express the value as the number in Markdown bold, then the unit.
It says **-0.5** °C
